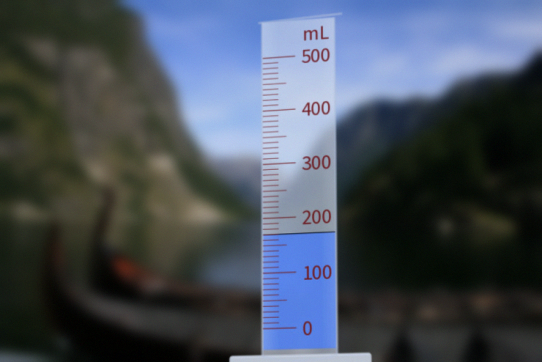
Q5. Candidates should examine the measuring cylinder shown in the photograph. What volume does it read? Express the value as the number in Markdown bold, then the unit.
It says **170** mL
